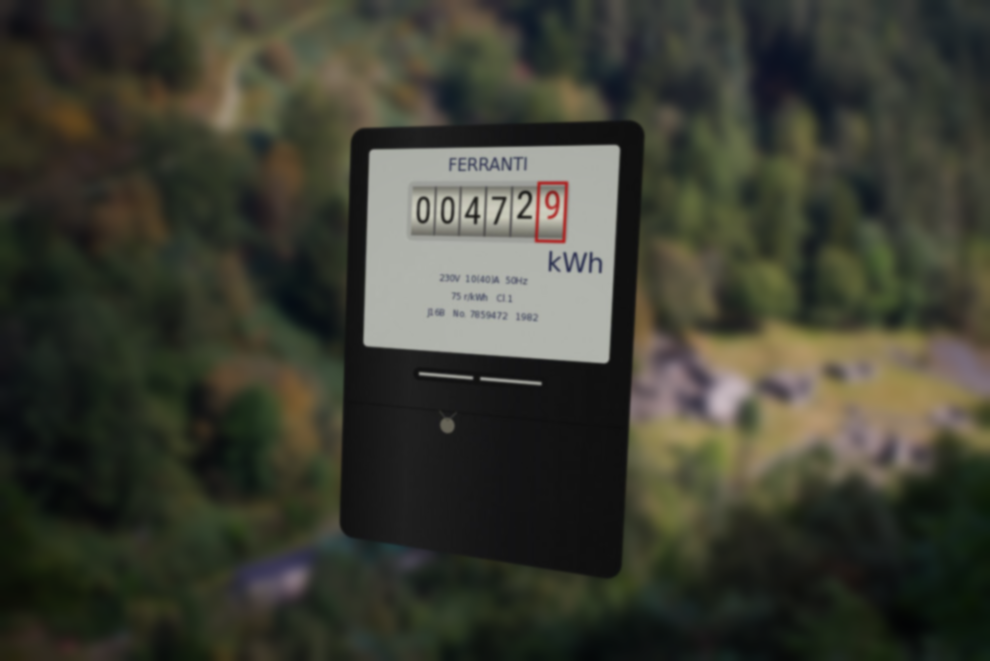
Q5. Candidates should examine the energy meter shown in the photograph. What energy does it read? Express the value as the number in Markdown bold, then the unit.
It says **472.9** kWh
